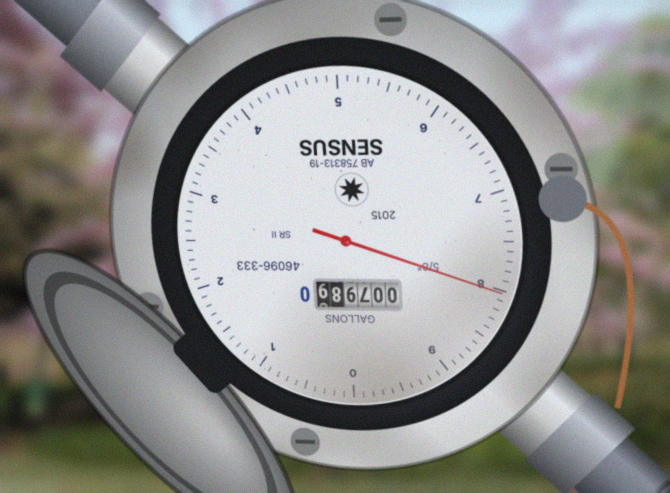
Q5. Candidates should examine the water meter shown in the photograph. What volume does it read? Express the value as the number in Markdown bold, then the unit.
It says **79888.0** gal
